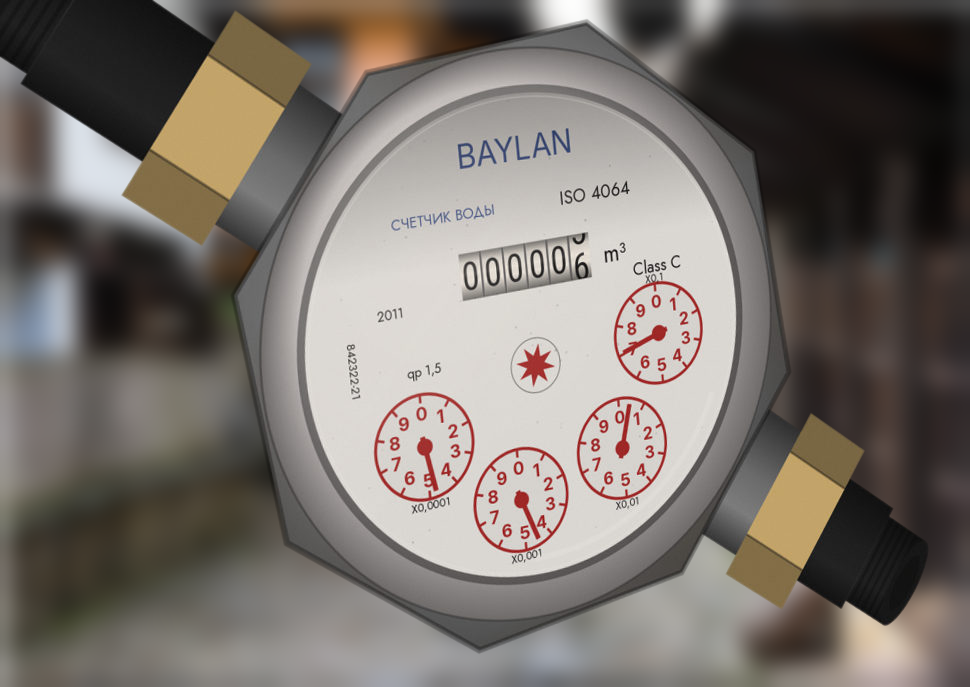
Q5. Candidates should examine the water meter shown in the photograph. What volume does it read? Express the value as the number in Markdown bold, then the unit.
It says **5.7044** m³
